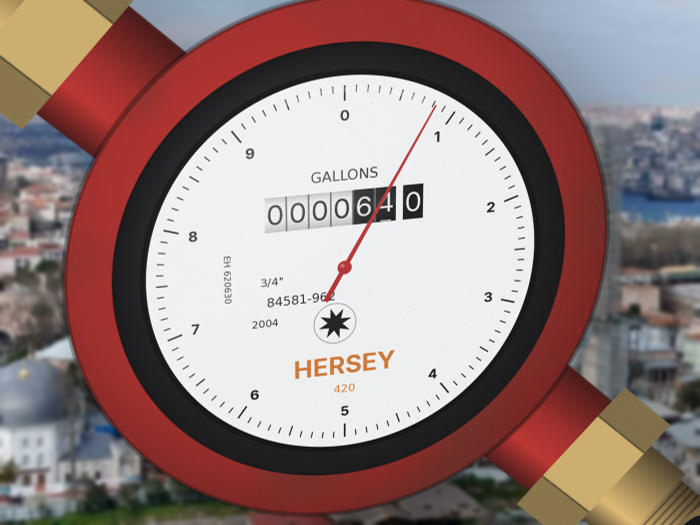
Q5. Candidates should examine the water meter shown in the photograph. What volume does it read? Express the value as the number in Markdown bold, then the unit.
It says **640.8** gal
